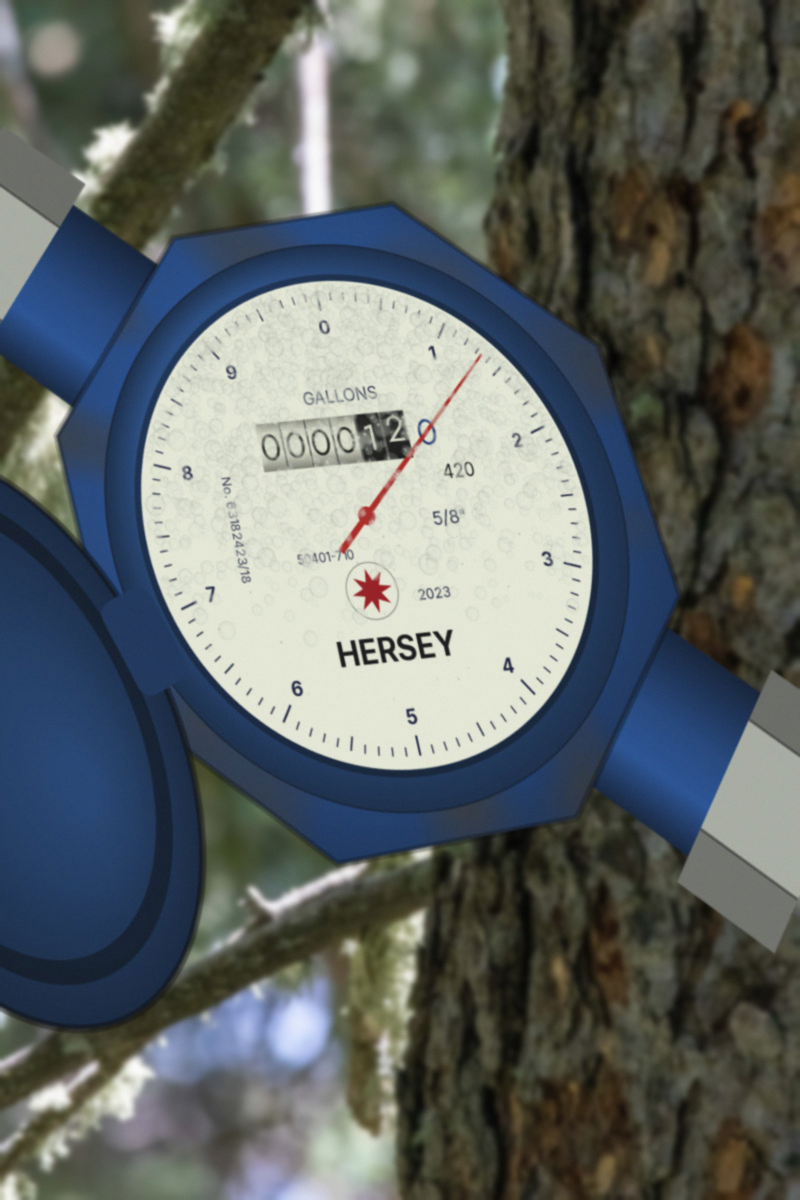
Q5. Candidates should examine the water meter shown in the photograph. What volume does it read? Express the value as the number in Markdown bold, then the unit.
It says **121.3** gal
